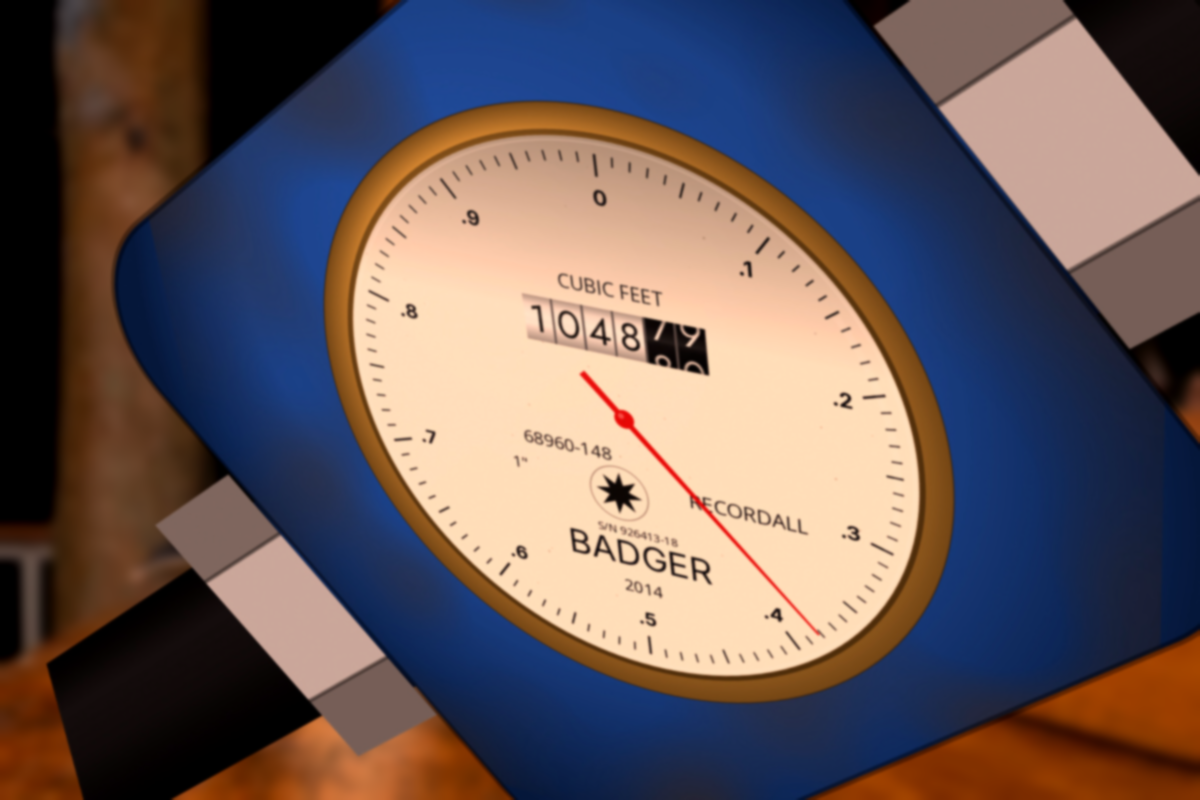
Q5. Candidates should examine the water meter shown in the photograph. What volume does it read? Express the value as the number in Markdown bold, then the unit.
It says **104879.38** ft³
